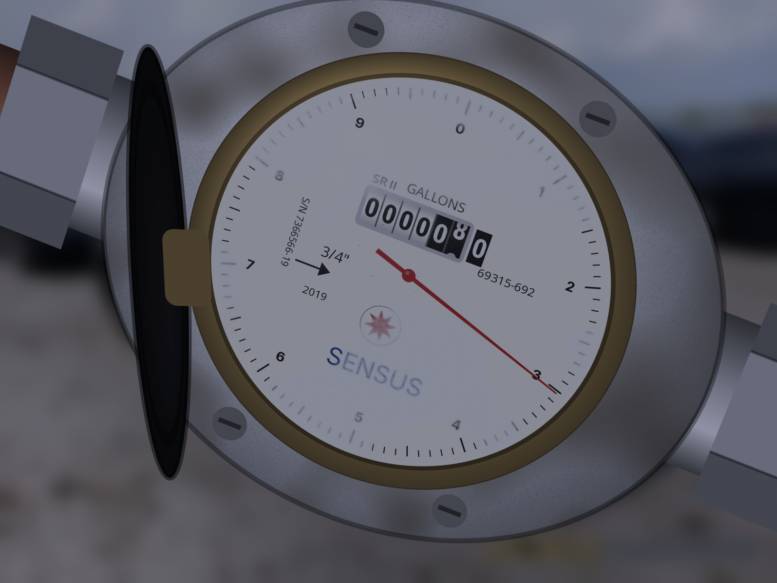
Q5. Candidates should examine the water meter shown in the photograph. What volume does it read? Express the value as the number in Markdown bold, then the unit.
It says **83.0** gal
